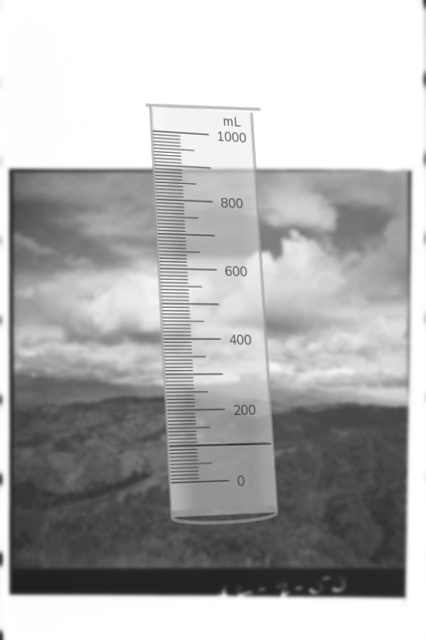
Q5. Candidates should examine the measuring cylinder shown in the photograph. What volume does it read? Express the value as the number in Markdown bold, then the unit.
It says **100** mL
